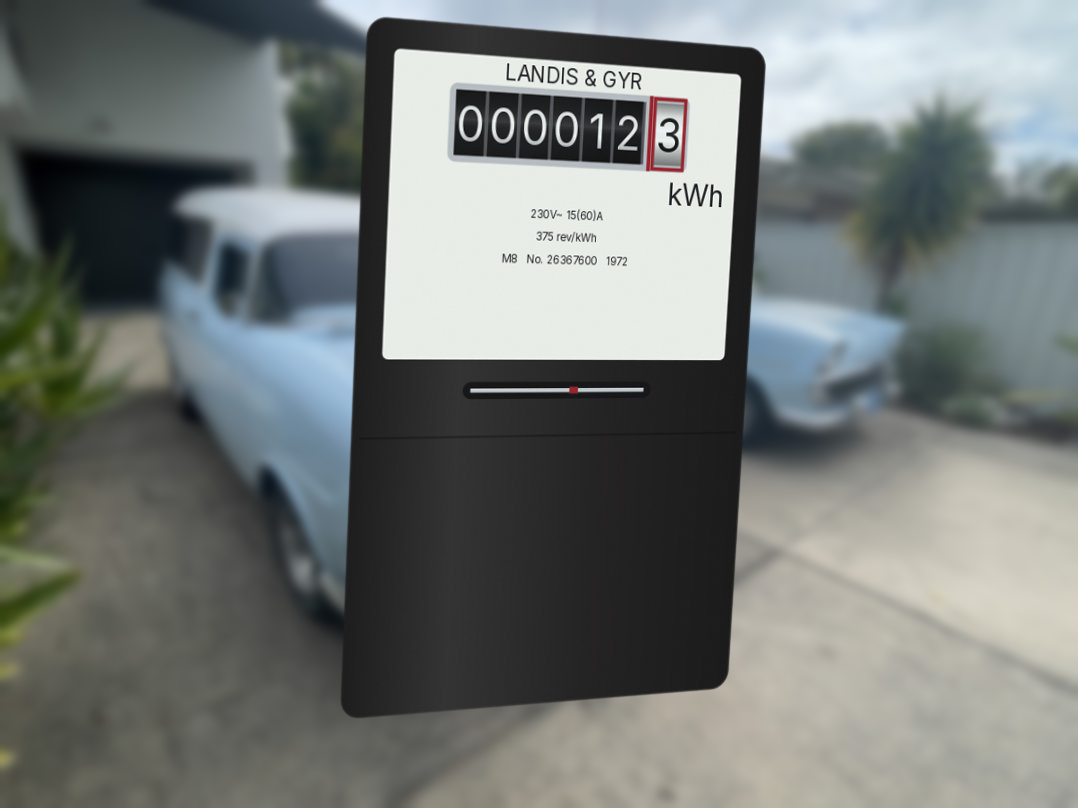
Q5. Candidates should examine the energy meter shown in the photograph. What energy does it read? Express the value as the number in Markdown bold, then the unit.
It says **12.3** kWh
